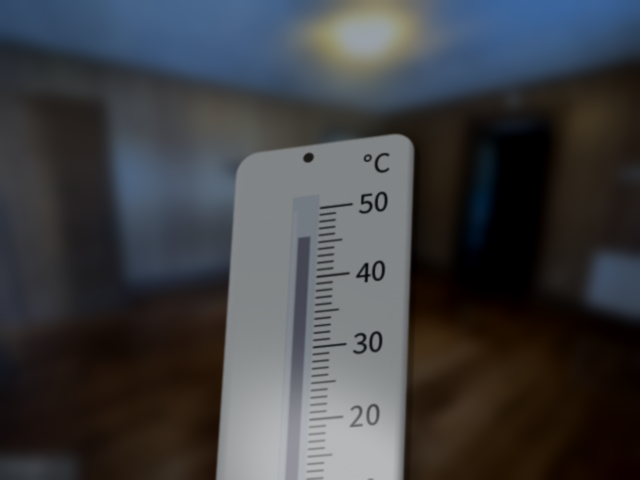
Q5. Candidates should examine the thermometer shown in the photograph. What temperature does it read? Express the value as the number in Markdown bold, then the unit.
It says **46** °C
